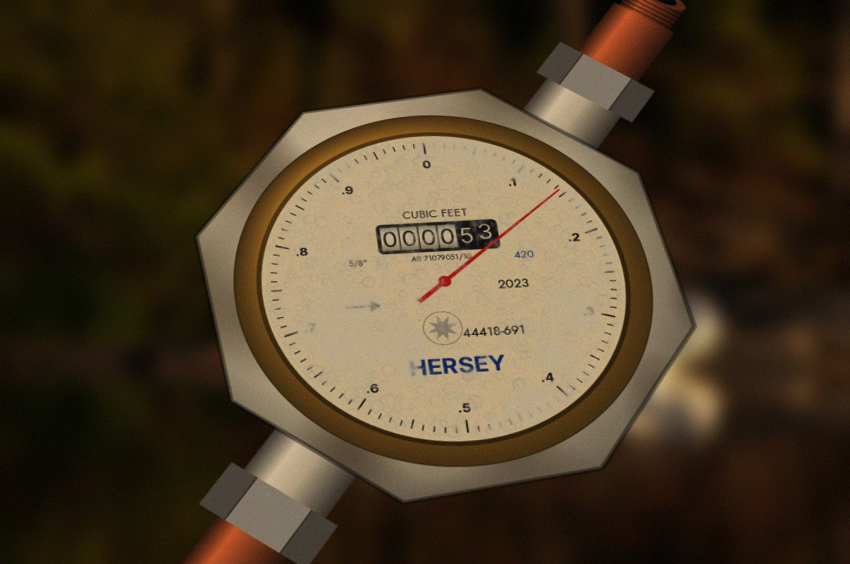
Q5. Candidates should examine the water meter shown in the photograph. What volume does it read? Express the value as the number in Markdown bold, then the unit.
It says **53.14** ft³
